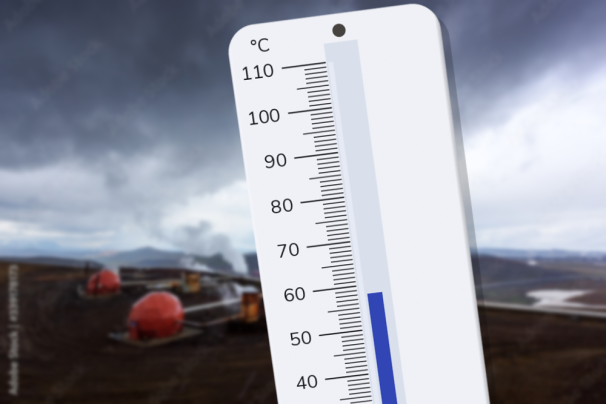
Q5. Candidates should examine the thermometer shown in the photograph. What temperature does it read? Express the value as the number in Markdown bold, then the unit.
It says **58** °C
